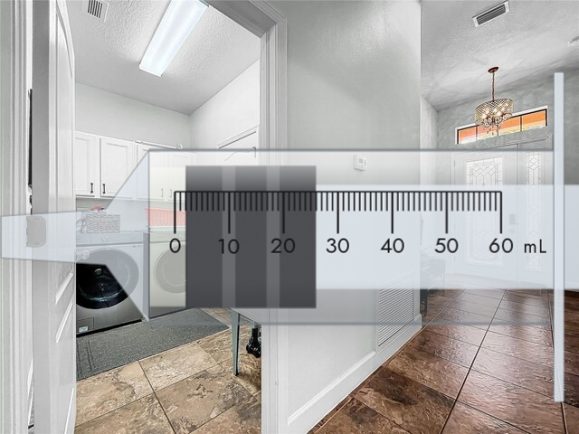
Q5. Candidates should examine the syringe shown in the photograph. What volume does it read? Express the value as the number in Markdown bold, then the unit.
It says **2** mL
